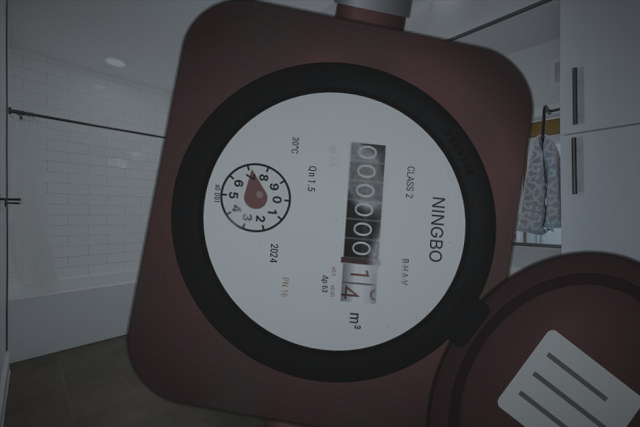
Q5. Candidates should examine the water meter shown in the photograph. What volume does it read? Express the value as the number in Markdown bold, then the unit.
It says **0.137** m³
